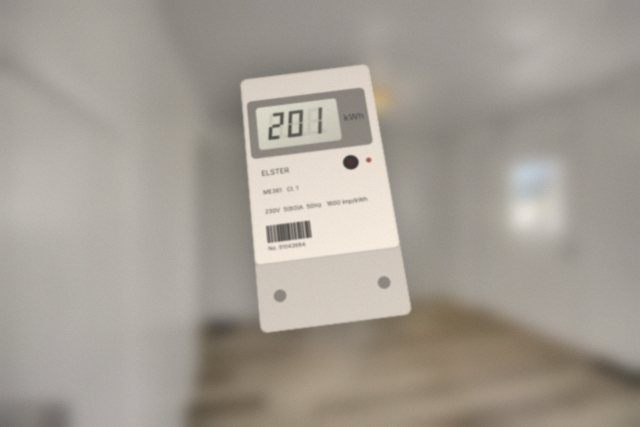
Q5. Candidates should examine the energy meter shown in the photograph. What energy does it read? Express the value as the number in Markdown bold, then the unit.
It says **201** kWh
